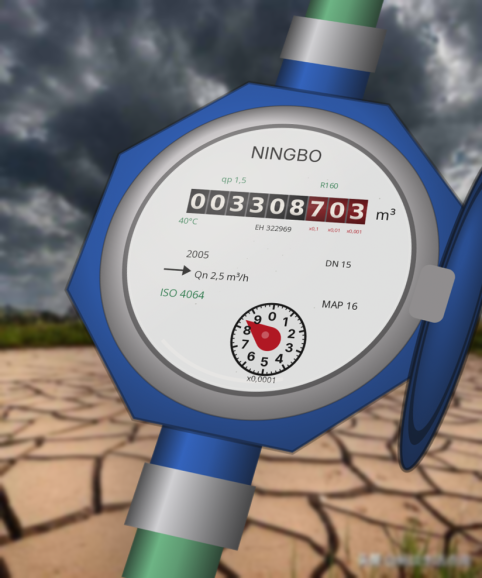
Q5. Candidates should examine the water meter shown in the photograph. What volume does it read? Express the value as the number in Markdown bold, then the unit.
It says **3308.7038** m³
